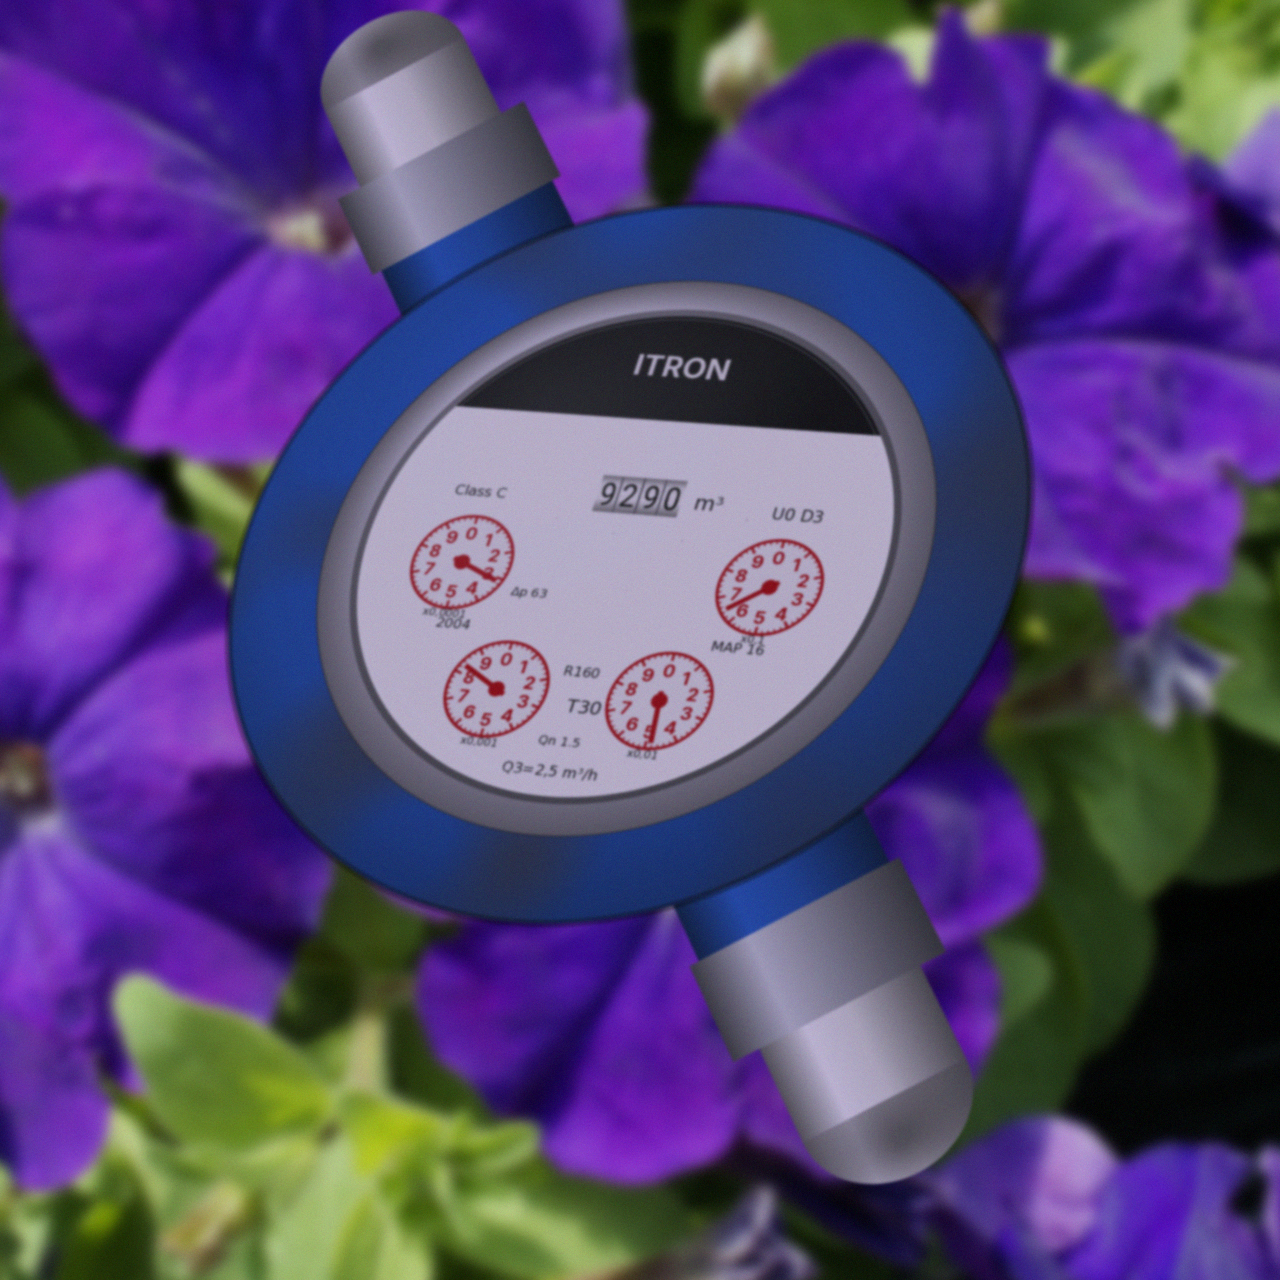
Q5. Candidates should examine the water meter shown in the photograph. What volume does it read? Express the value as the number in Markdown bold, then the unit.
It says **9290.6483** m³
